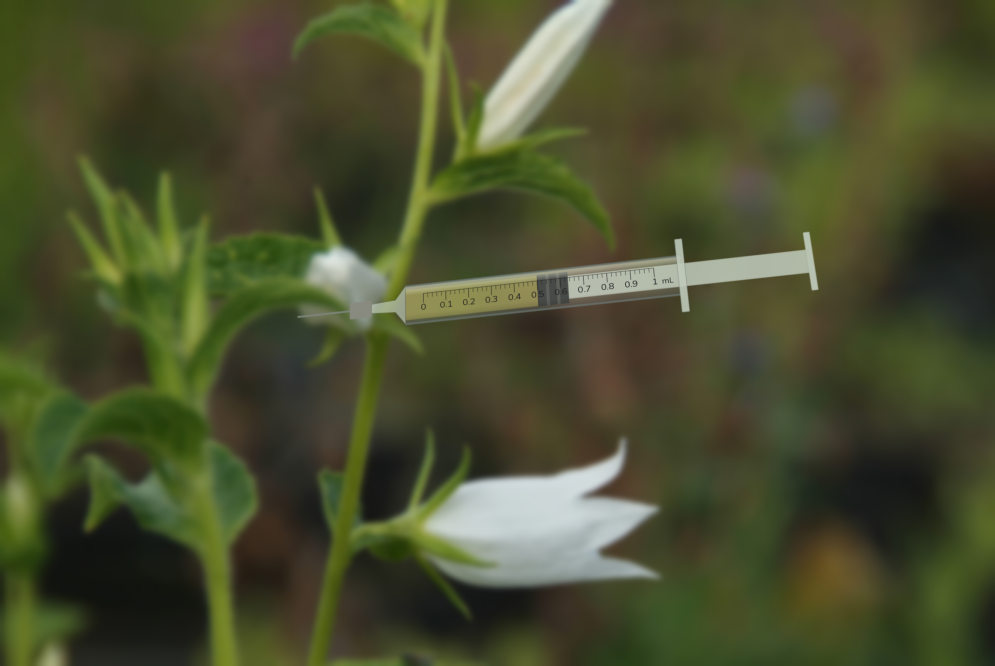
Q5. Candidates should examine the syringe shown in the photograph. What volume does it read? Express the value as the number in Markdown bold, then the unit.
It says **0.5** mL
